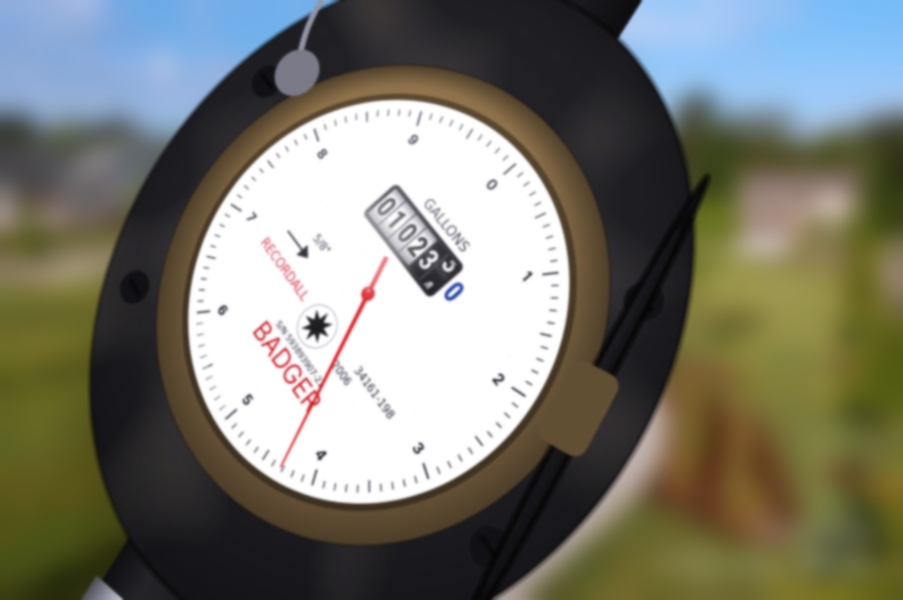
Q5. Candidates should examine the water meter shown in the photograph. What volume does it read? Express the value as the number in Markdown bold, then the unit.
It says **102334.3** gal
